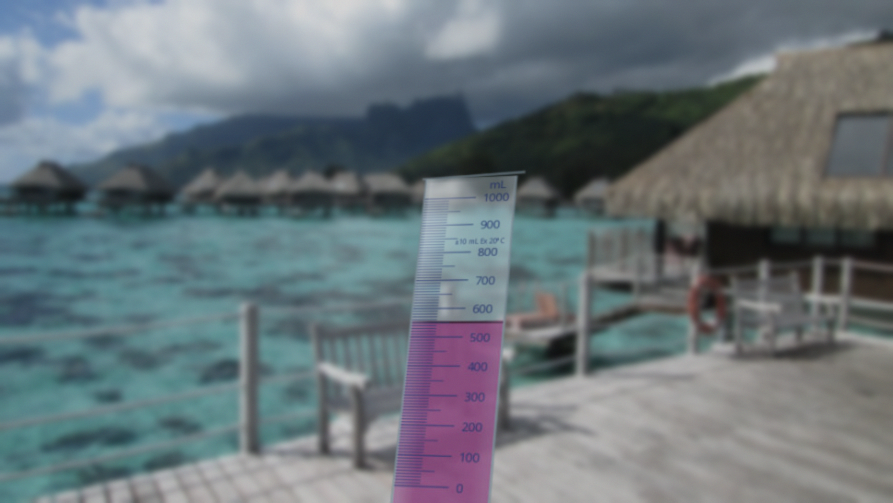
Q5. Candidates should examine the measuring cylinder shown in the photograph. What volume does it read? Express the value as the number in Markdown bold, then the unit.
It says **550** mL
